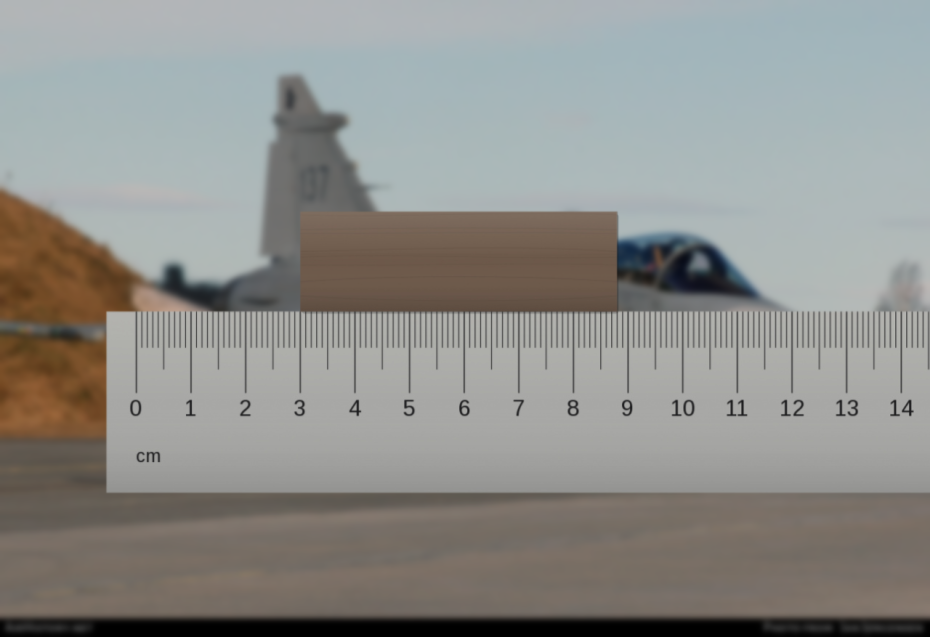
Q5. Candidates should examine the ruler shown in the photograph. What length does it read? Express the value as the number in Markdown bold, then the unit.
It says **5.8** cm
